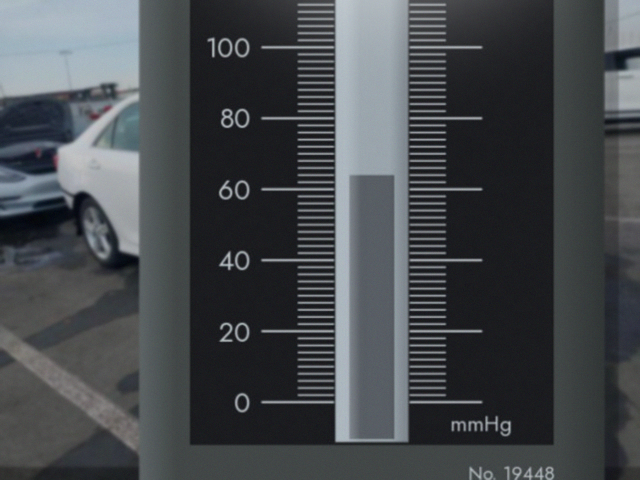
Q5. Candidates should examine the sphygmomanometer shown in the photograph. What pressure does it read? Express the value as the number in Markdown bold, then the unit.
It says **64** mmHg
